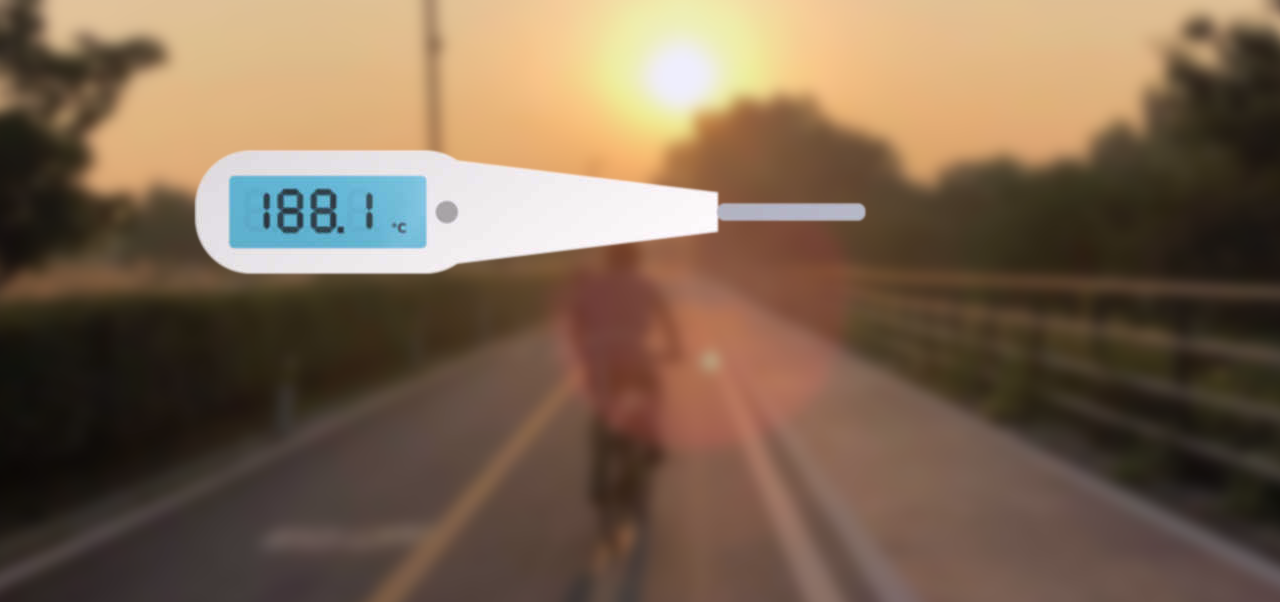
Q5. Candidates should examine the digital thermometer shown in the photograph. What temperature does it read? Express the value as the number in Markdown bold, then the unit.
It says **188.1** °C
